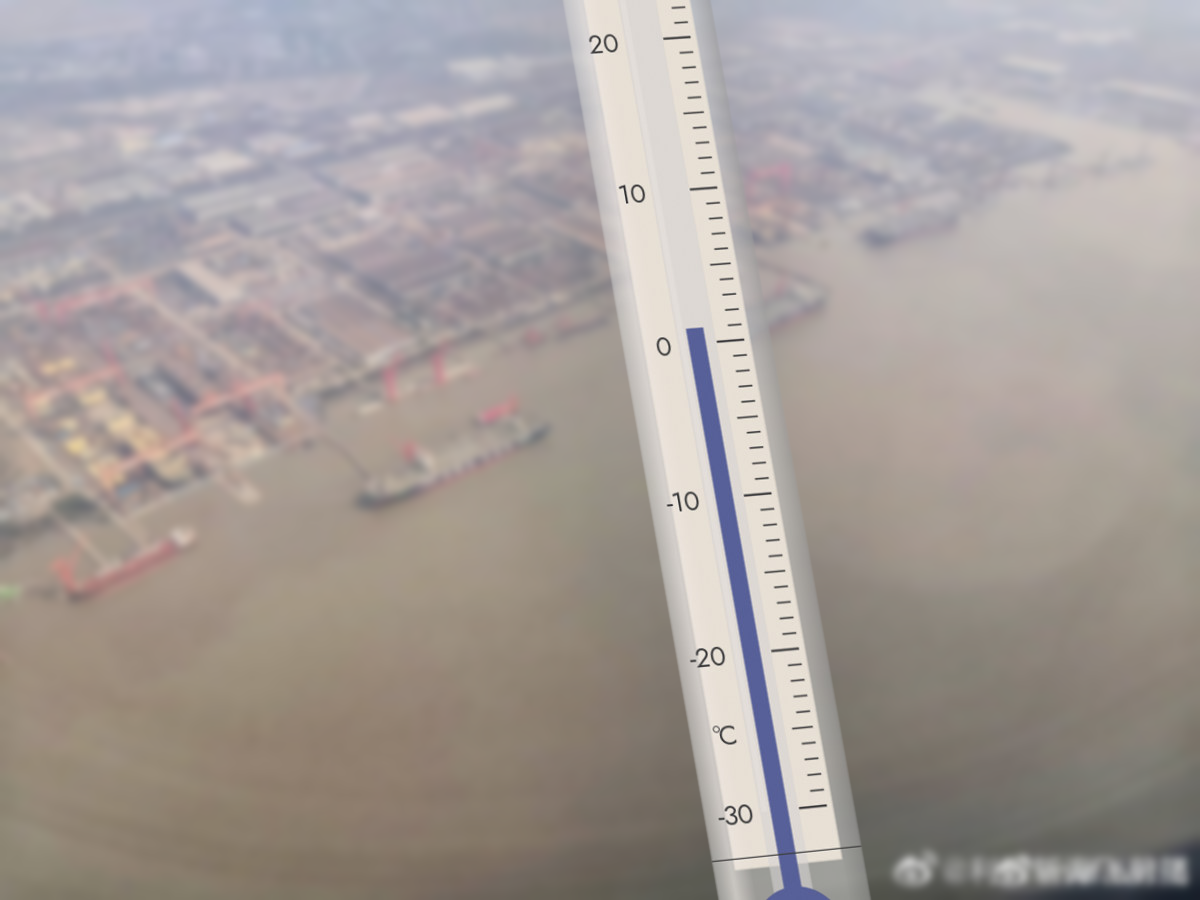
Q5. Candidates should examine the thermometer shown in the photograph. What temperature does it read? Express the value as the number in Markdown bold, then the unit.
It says **1** °C
